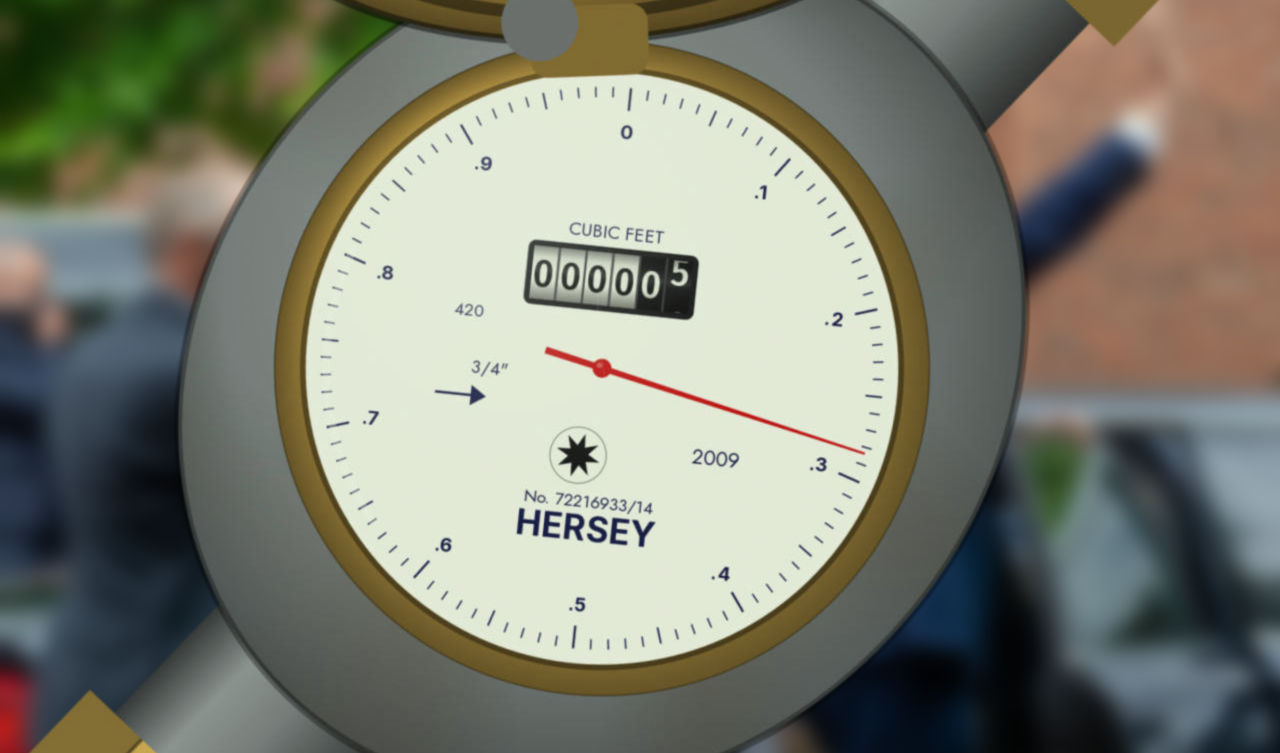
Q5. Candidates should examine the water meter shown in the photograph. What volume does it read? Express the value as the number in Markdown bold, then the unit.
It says **5.28** ft³
